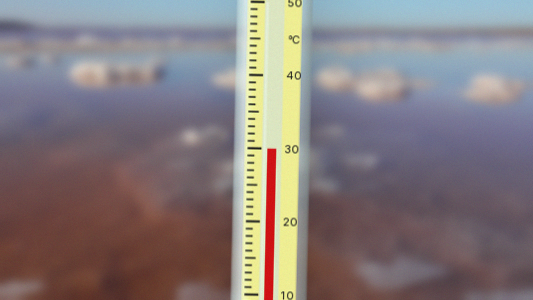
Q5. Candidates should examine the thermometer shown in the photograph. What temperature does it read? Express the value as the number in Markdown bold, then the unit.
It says **30** °C
